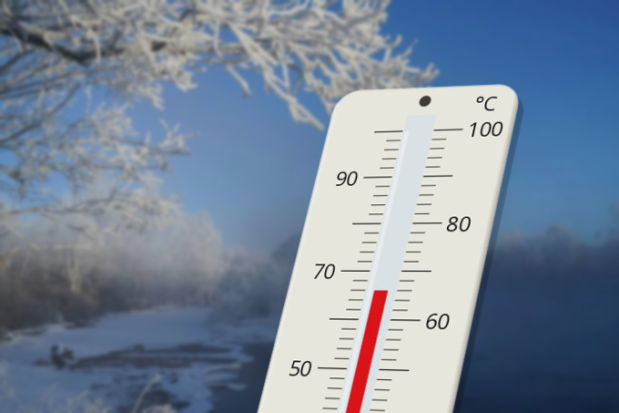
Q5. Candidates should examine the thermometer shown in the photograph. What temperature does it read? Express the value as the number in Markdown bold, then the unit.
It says **66** °C
